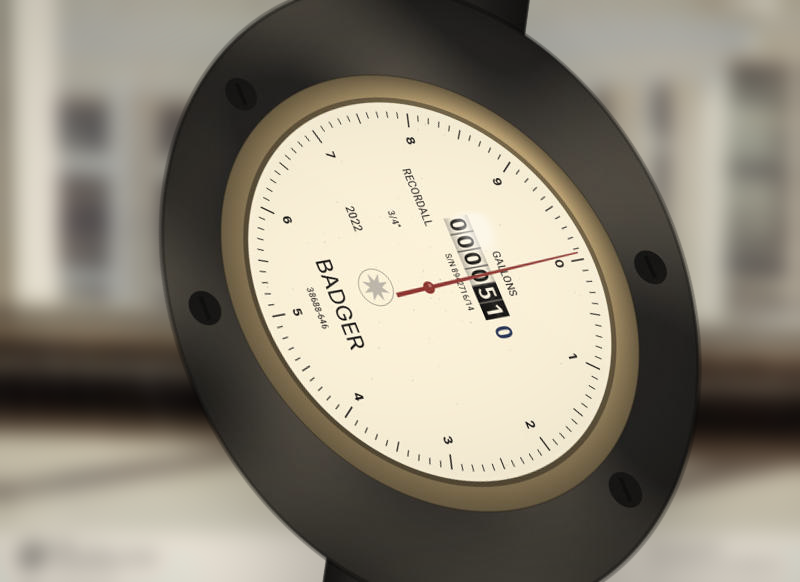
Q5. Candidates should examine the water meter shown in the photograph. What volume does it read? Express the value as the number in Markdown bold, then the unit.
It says **509.9** gal
